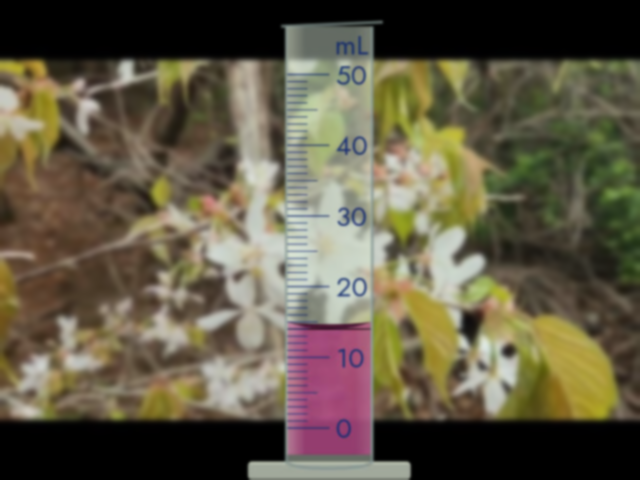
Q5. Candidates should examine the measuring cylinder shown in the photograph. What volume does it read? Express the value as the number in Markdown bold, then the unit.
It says **14** mL
